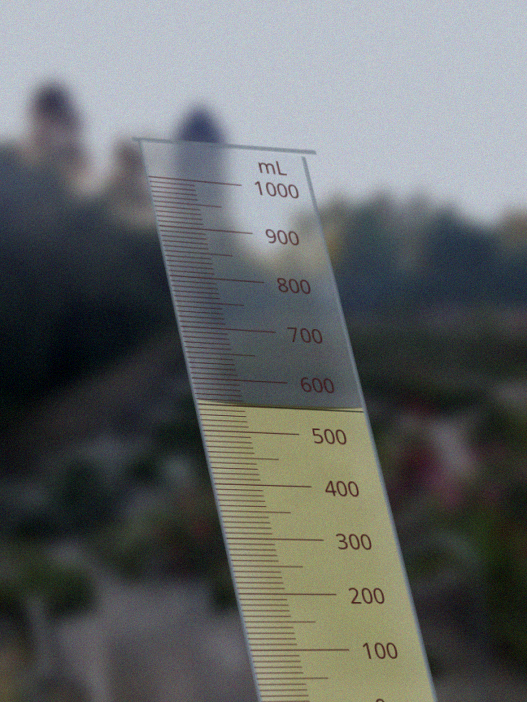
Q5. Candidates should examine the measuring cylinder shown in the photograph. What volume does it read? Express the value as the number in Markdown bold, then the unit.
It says **550** mL
